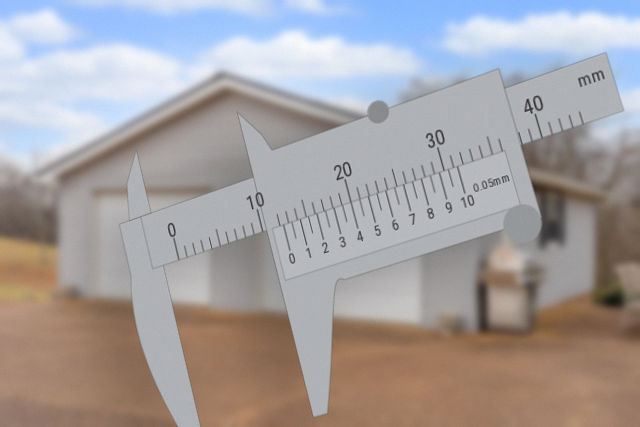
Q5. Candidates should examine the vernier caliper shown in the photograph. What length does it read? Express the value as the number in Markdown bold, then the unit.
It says **12.4** mm
